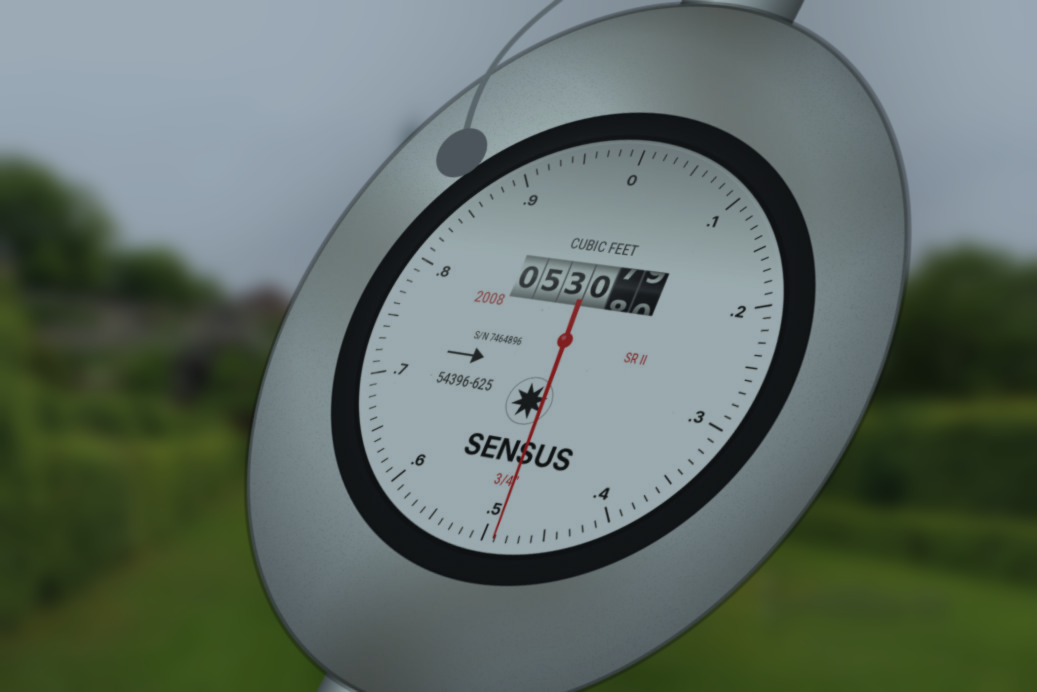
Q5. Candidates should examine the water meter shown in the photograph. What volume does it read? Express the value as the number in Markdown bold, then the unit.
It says **53079.49** ft³
